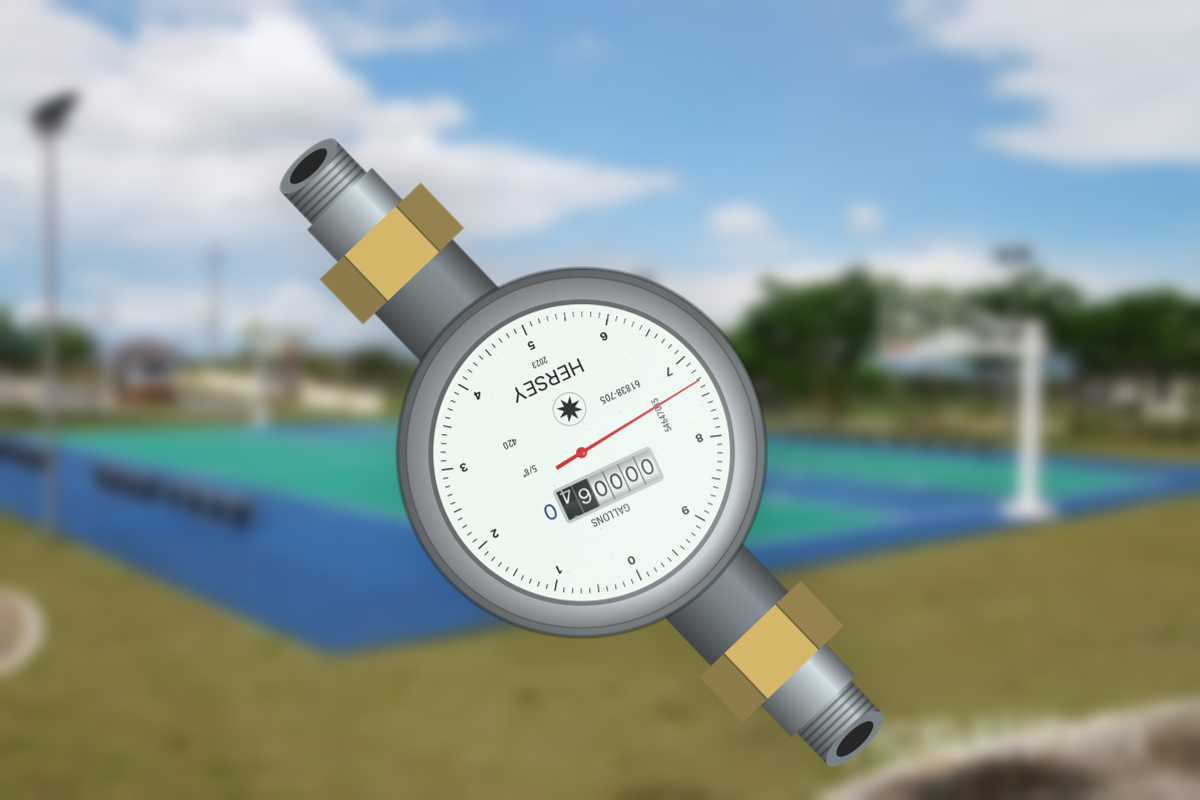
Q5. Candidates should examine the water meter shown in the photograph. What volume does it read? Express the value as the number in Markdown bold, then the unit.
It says **637.3** gal
